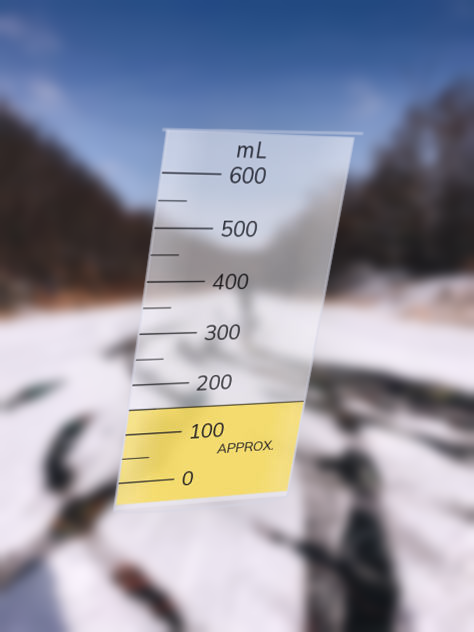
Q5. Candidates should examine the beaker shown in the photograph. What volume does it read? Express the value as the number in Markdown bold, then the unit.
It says **150** mL
